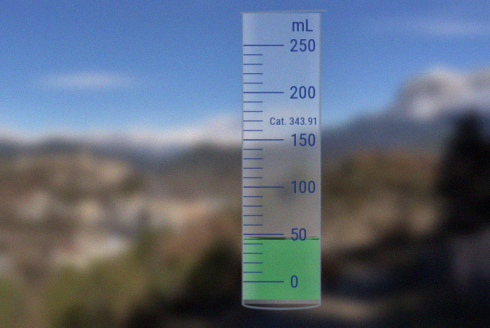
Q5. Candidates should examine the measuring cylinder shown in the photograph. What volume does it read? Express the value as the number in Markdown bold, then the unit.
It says **45** mL
